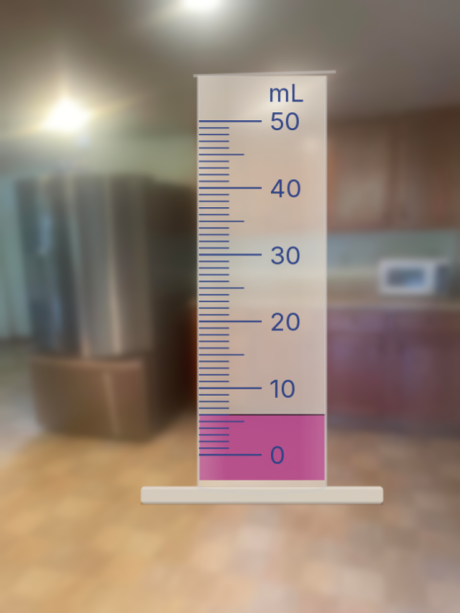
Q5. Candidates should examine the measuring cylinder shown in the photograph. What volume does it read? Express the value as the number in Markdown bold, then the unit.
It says **6** mL
